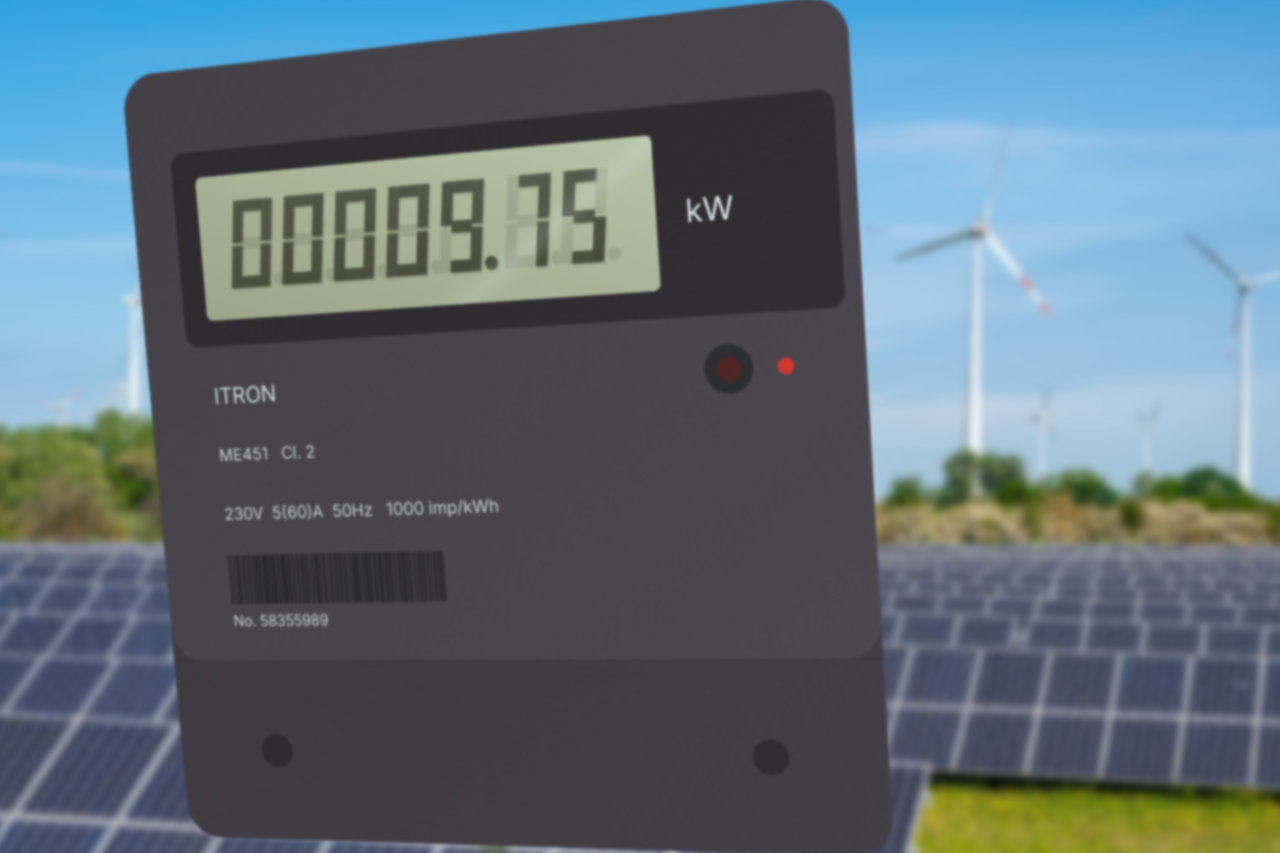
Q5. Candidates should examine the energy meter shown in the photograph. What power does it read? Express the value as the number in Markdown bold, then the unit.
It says **9.75** kW
